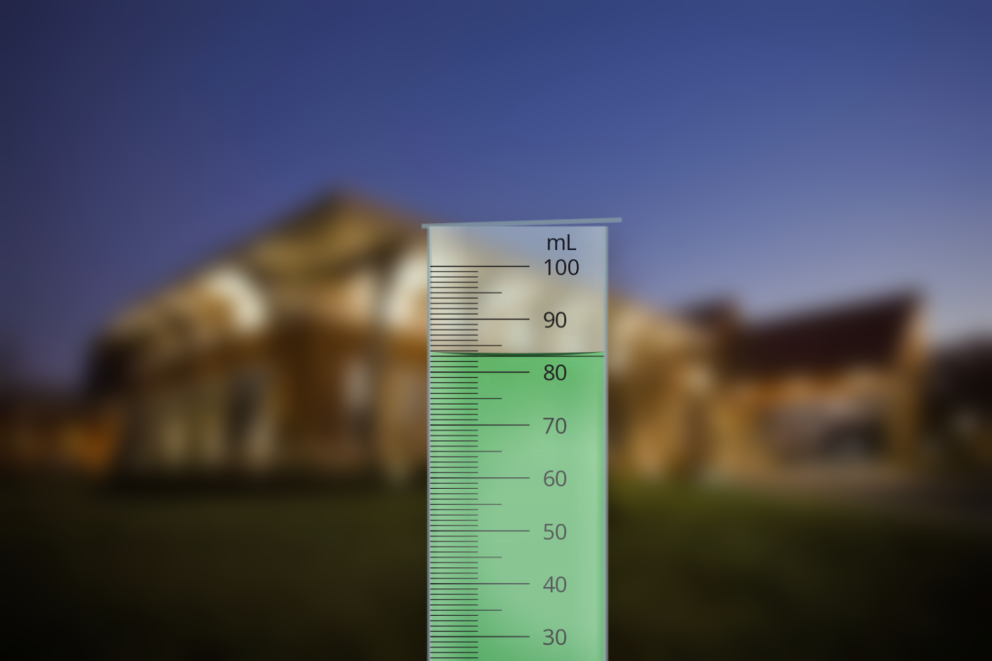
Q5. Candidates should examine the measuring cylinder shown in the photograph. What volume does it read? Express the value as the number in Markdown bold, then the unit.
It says **83** mL
